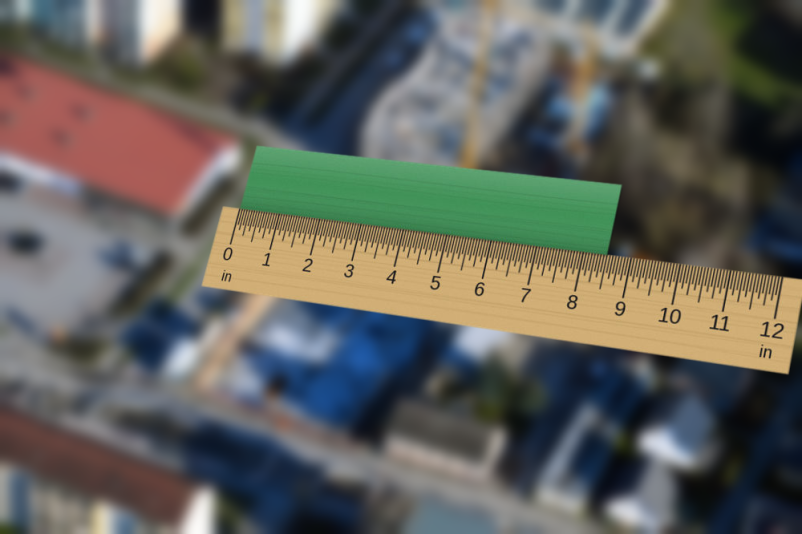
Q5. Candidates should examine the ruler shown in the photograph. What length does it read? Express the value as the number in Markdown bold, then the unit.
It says **8.5** in
